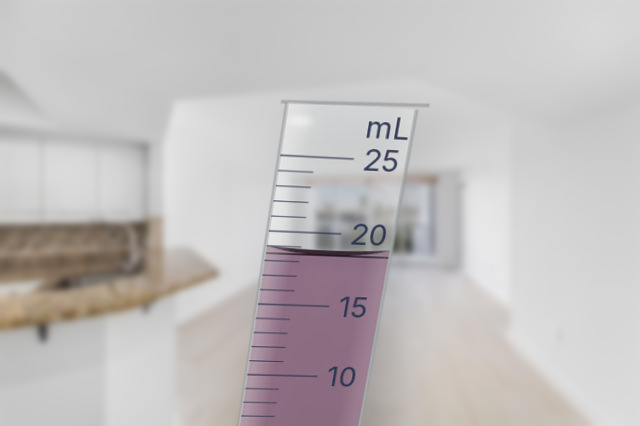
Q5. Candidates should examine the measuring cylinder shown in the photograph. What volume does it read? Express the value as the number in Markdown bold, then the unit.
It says **18.5** mL
